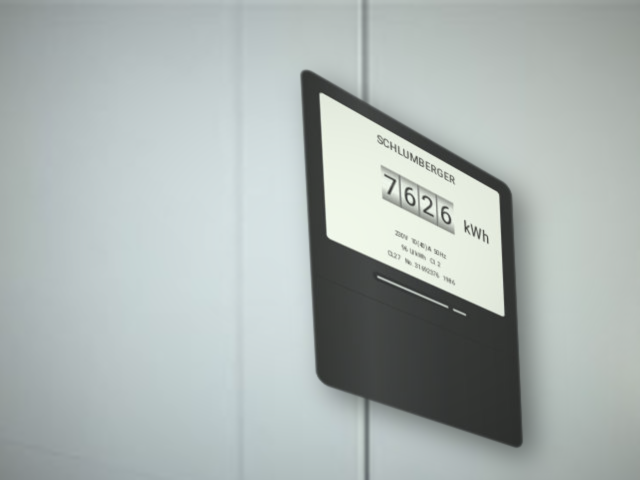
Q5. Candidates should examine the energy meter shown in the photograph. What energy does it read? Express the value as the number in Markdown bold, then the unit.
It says **7626** kWh
